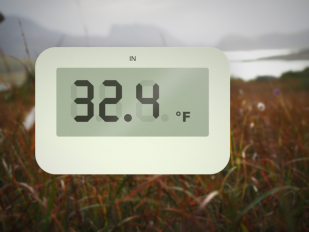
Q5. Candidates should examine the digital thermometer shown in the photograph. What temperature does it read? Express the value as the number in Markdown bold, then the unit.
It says **32.4** °F
